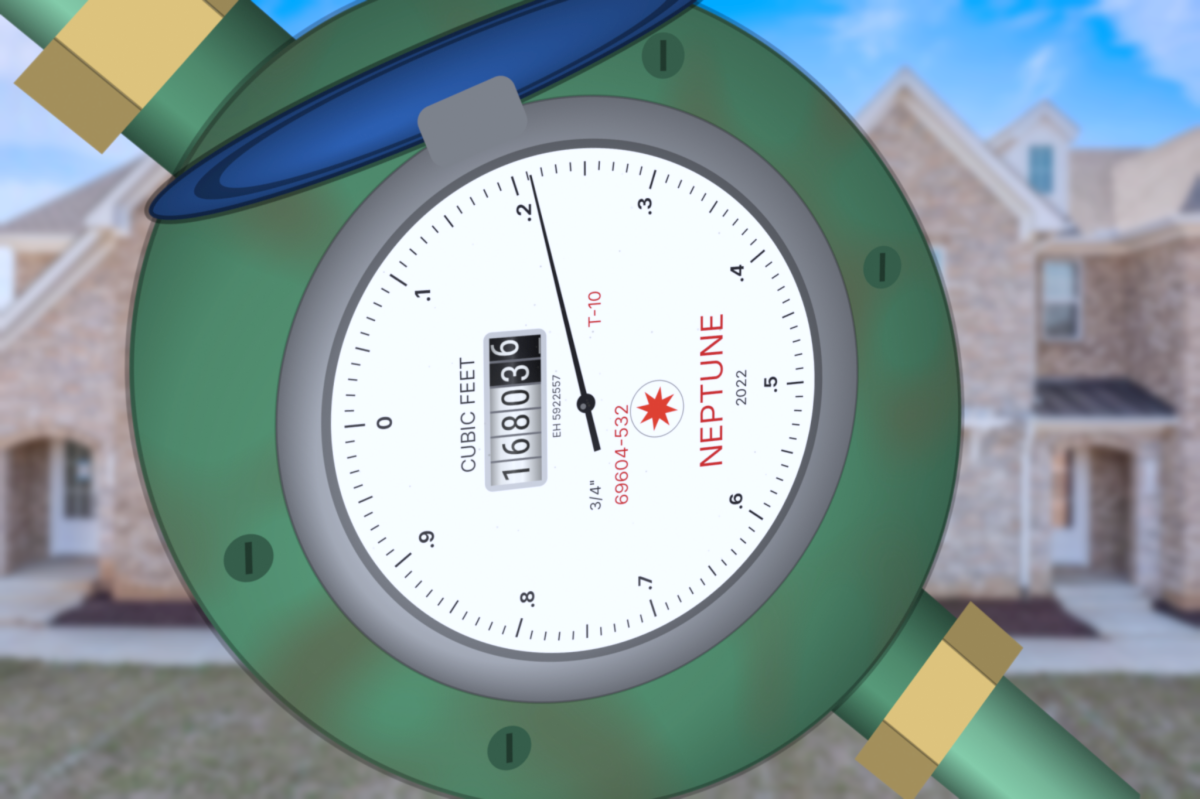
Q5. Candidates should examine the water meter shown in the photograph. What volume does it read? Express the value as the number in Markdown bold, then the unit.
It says **168036.21** ft³
